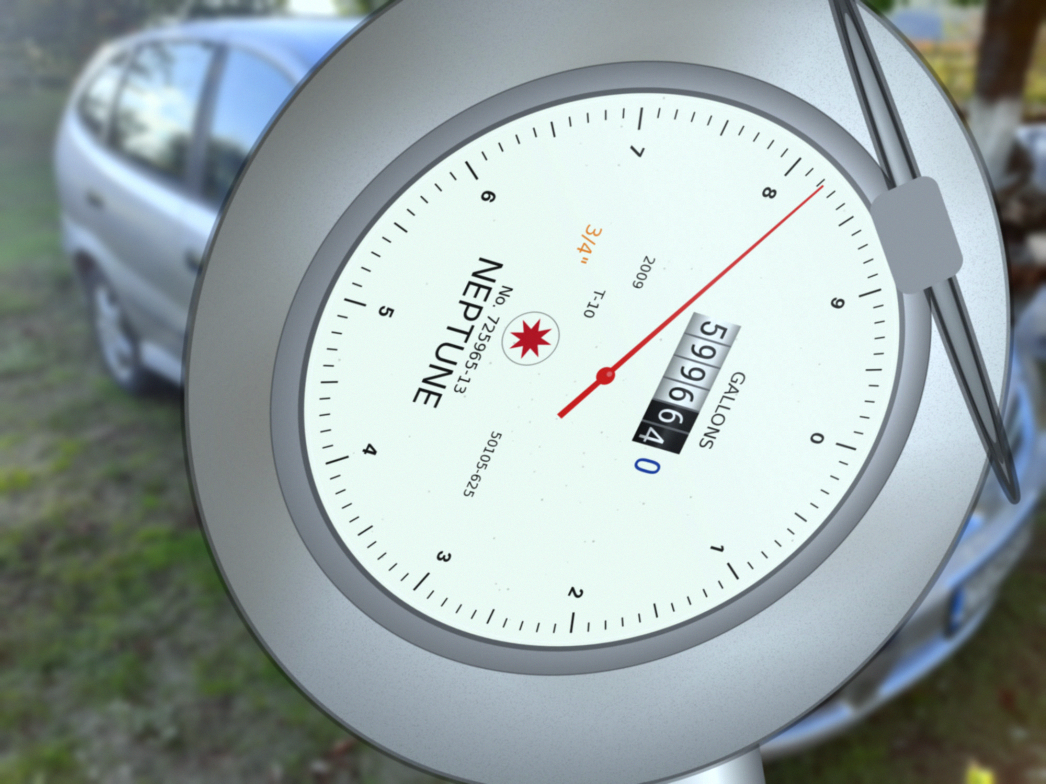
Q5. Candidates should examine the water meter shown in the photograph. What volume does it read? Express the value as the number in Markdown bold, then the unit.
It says **5996638.2** gal
